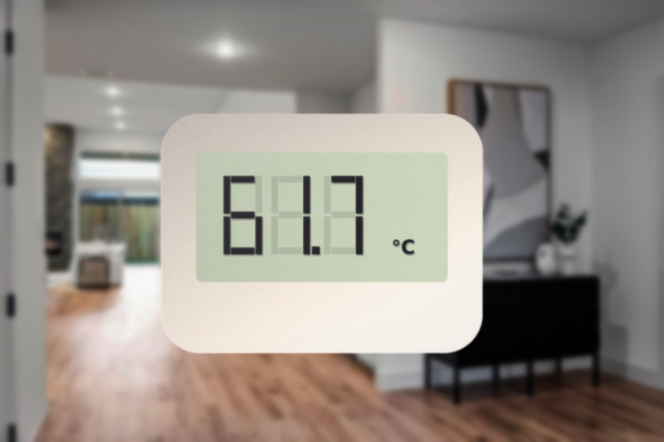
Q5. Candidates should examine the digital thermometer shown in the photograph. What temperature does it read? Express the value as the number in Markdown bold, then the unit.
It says **61.7** °C
